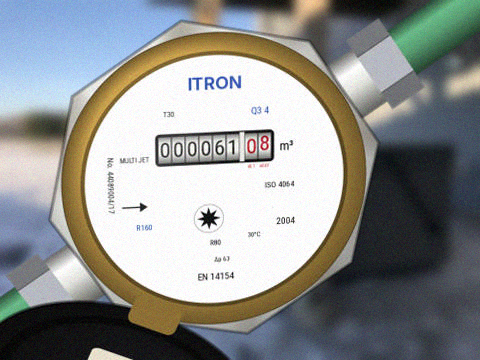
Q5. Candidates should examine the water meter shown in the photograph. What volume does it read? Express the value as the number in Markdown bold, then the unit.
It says **61.08** m³
